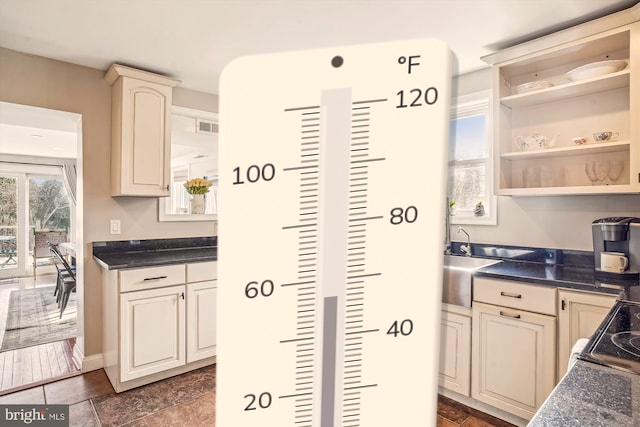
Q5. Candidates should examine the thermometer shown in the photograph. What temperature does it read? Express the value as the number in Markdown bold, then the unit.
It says **54** °F
